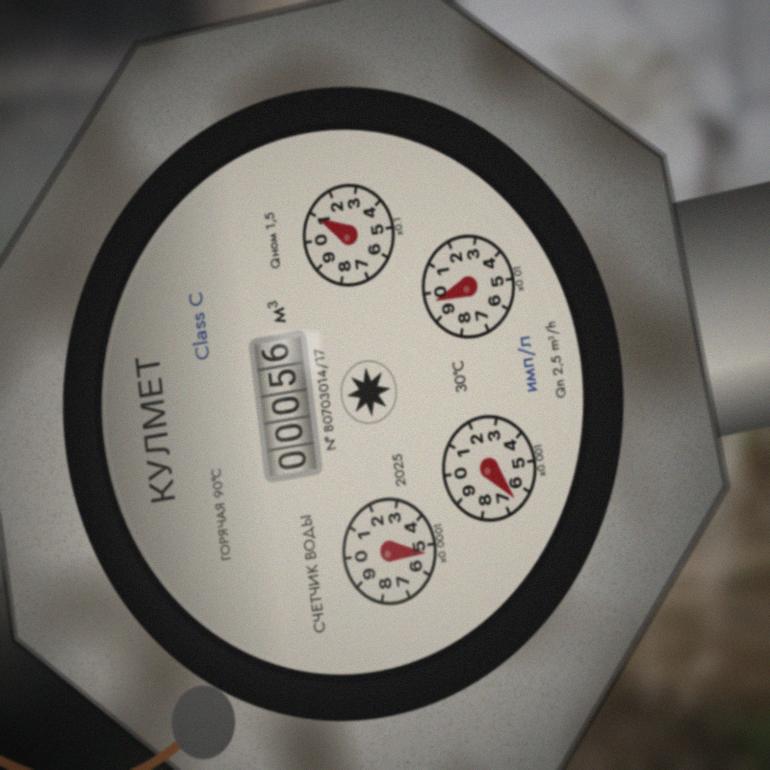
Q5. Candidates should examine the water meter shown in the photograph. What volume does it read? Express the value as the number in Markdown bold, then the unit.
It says **56.0965** m³
